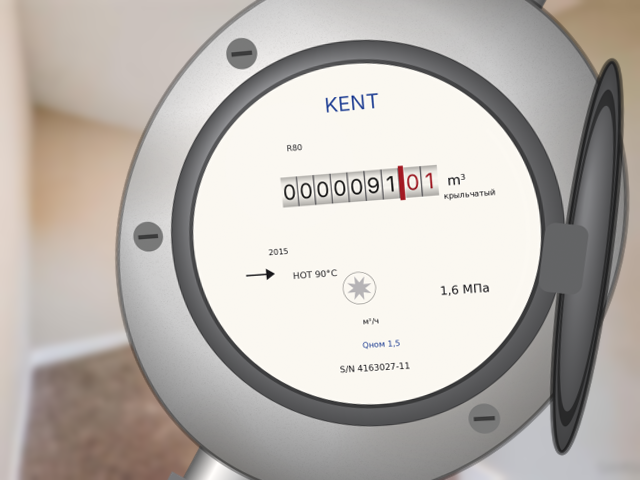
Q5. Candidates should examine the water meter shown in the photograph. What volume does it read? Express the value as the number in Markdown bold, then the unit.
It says **91.01** m³
